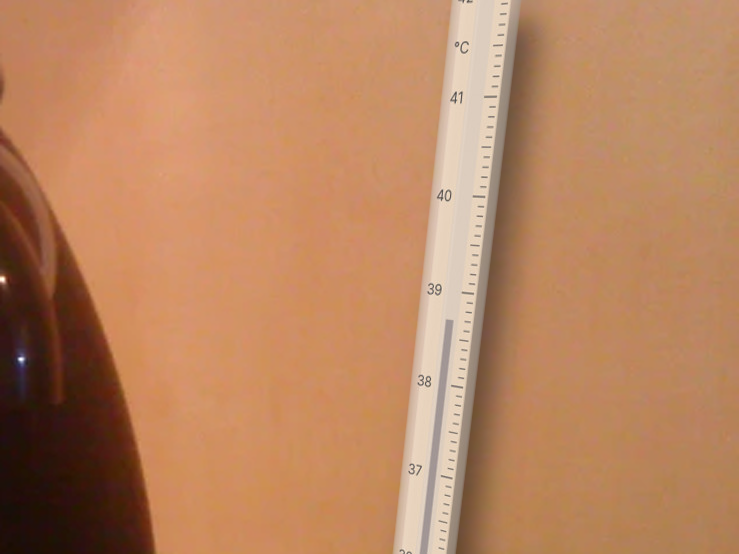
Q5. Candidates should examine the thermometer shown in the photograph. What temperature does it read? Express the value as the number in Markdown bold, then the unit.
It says **38.7** °C
